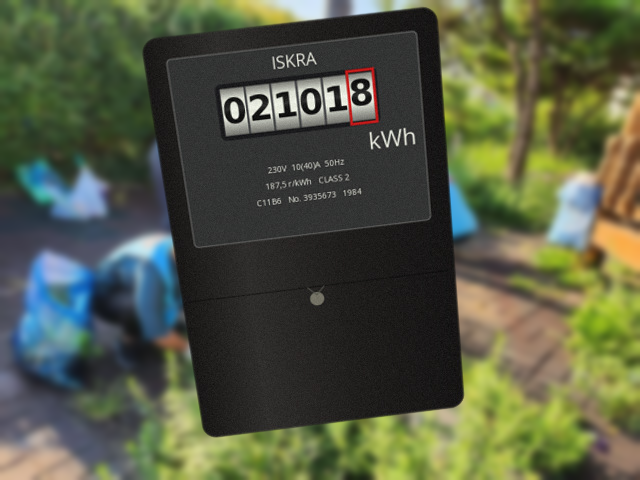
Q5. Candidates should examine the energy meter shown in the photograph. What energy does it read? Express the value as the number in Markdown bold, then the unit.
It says **2101.8** kWh
